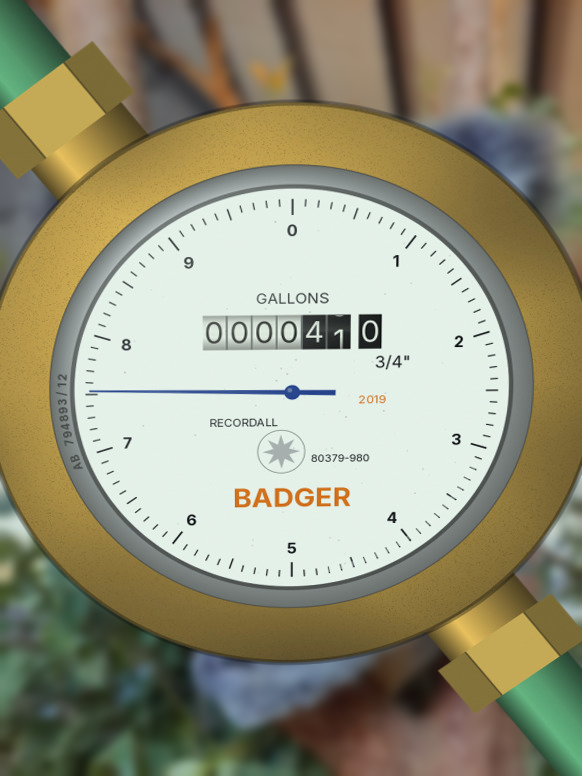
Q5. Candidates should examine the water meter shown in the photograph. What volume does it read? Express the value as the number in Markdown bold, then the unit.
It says **407.5** gal
